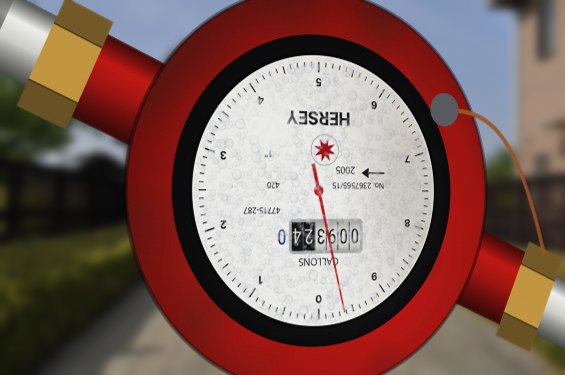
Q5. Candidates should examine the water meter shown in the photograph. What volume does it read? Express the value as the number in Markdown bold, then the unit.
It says **93239.6** gal
